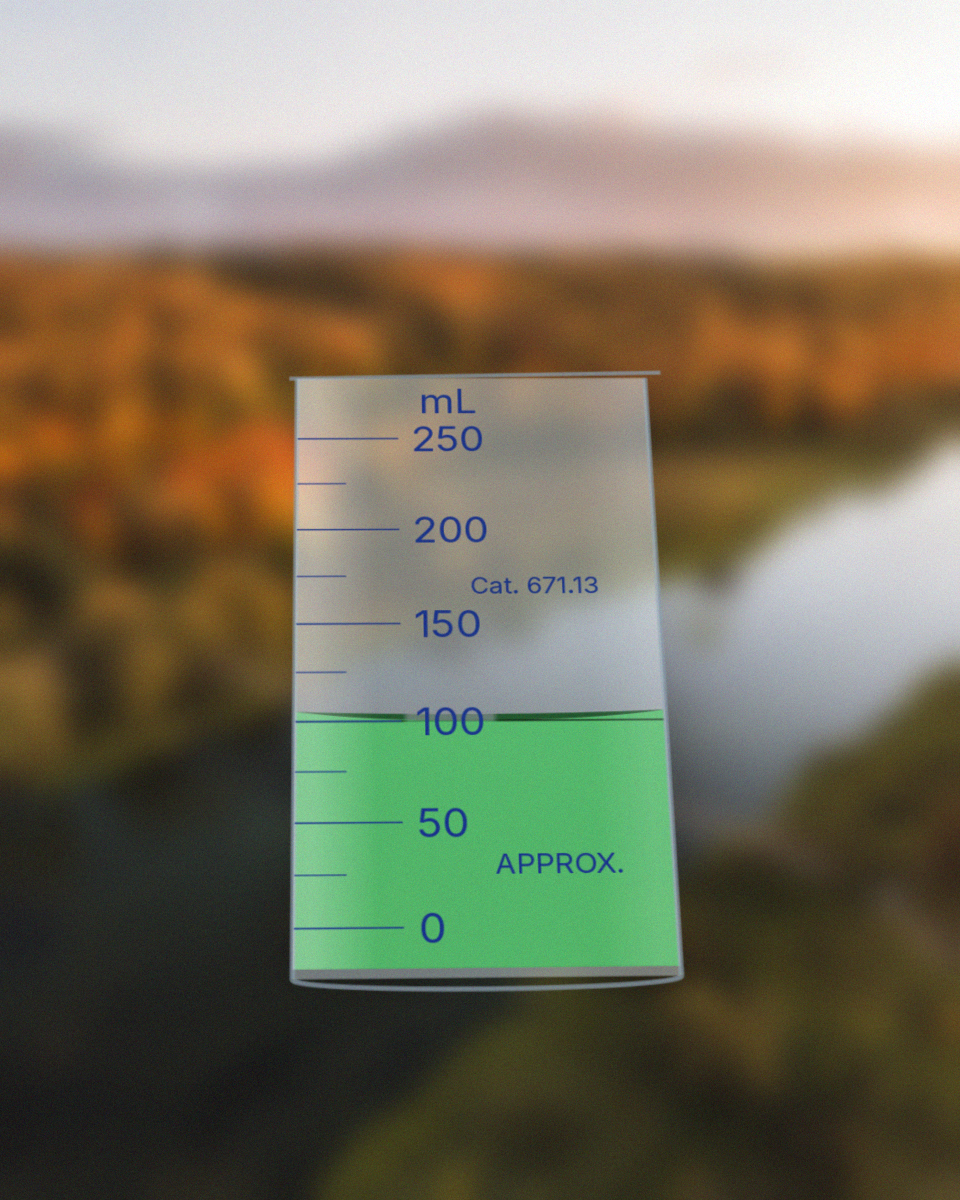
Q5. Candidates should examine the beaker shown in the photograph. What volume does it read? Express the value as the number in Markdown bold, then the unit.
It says **100** mL
